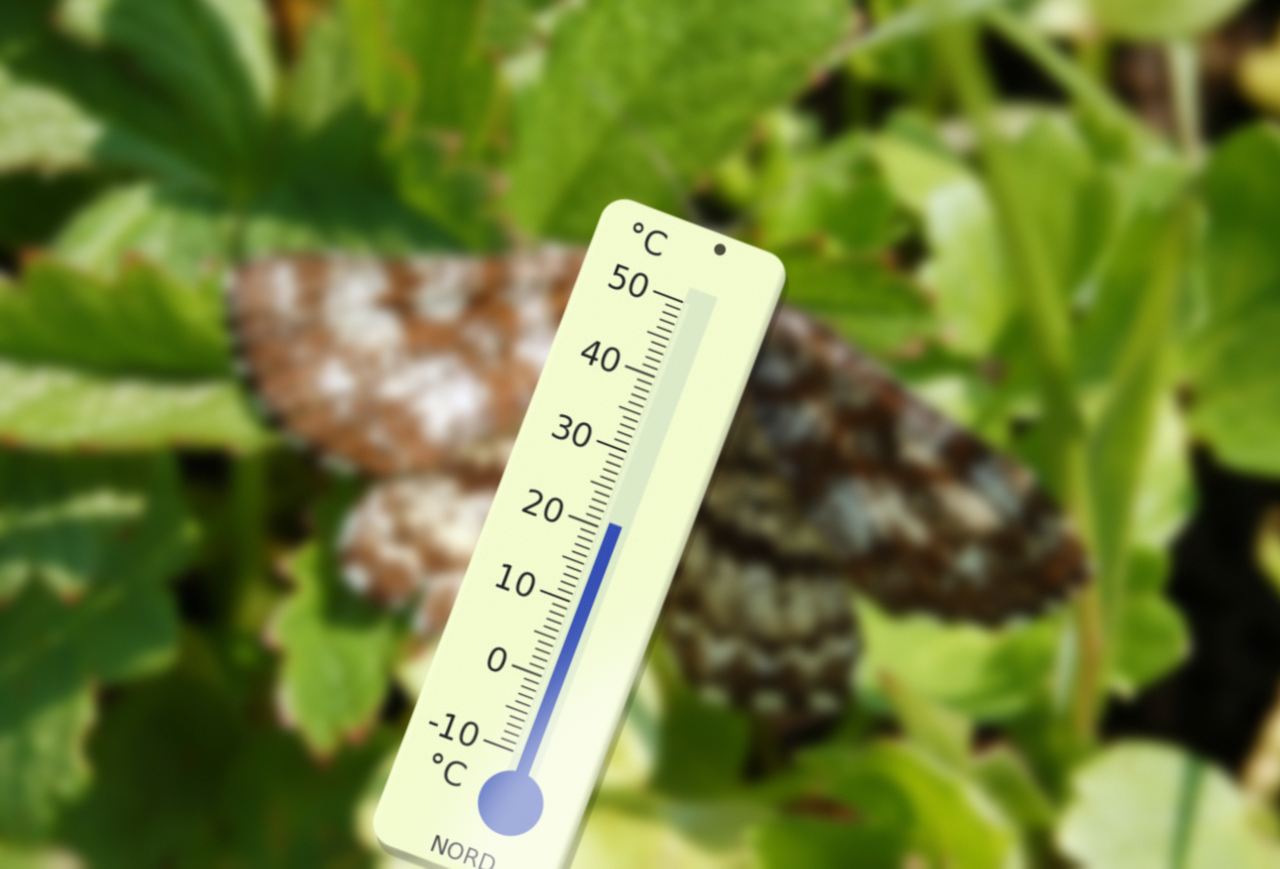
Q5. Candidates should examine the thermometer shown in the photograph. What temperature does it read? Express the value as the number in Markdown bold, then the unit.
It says **21** °C
